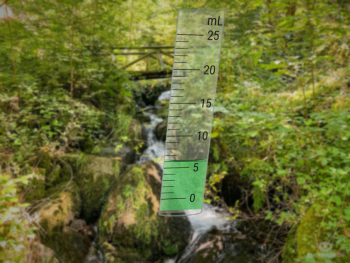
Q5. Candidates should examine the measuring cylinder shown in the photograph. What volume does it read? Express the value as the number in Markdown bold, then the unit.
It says **6** mL
